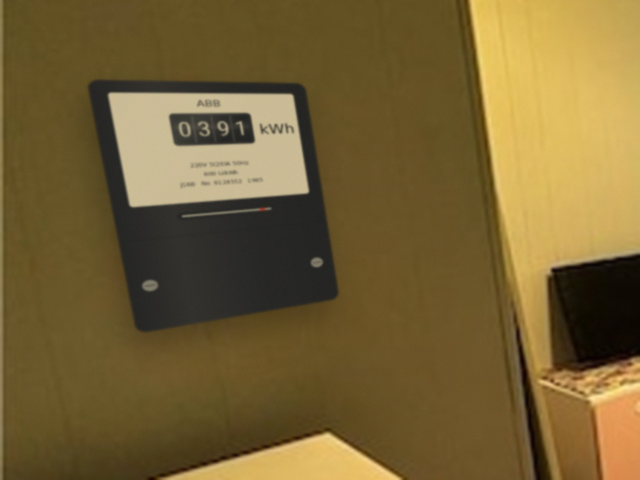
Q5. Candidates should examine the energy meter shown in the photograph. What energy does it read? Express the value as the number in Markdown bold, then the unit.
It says **391** kWh
